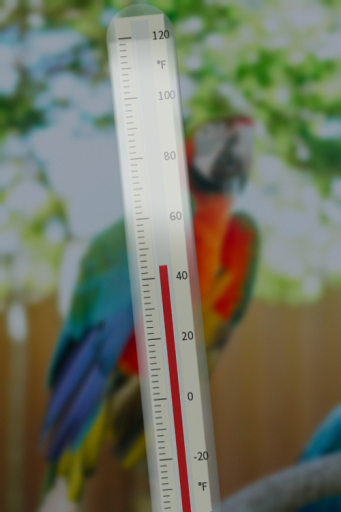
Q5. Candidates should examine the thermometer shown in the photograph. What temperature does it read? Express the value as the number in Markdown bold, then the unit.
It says **44** °F
